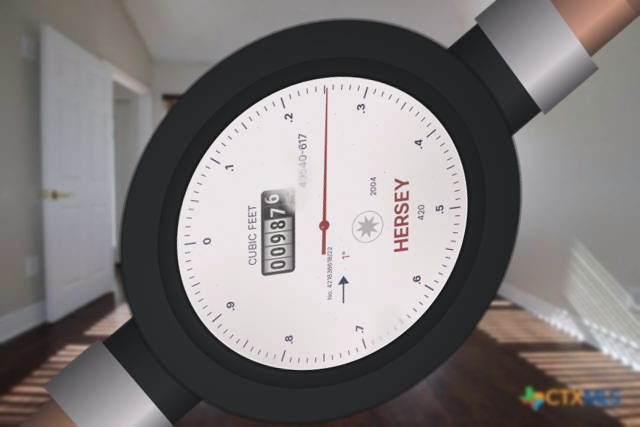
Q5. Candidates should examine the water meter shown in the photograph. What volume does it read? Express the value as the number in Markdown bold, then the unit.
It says **9876.25** ft³
